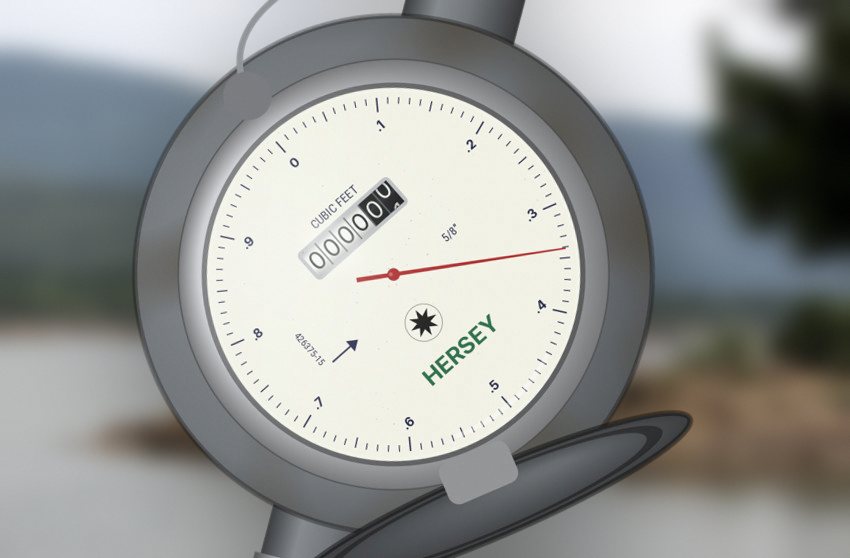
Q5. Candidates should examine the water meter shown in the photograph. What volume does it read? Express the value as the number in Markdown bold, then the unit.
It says **0.34** ft³
